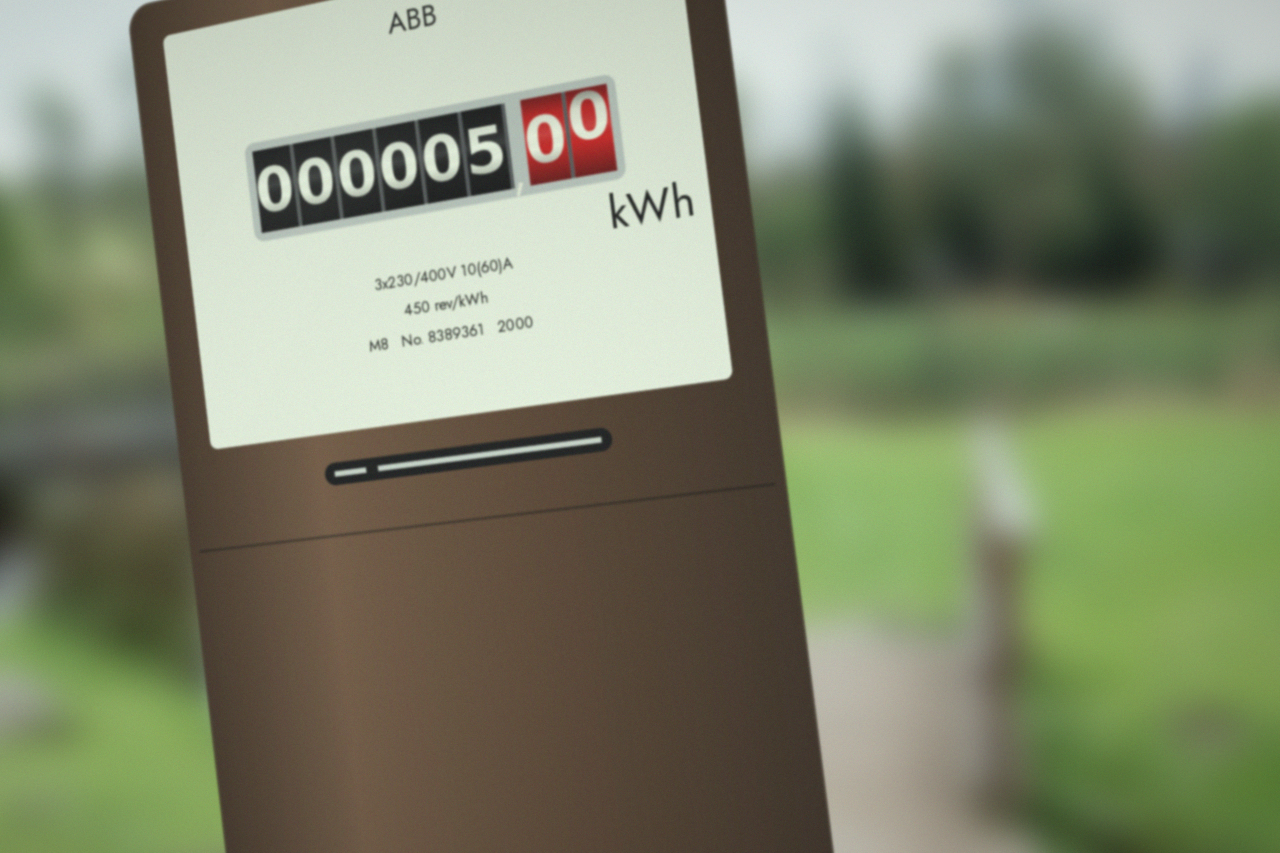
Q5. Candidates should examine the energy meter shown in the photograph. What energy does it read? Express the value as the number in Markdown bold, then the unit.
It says **5.00** kWh
